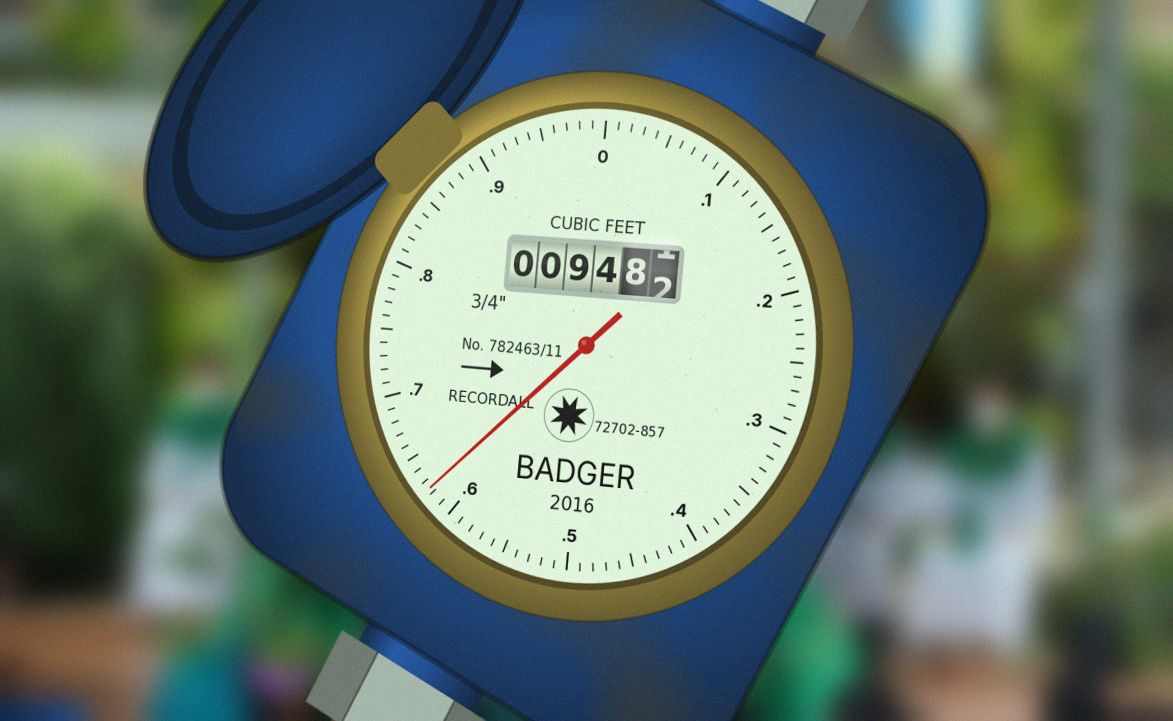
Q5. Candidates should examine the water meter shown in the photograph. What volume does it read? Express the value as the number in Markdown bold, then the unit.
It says **9481.62** ft³
